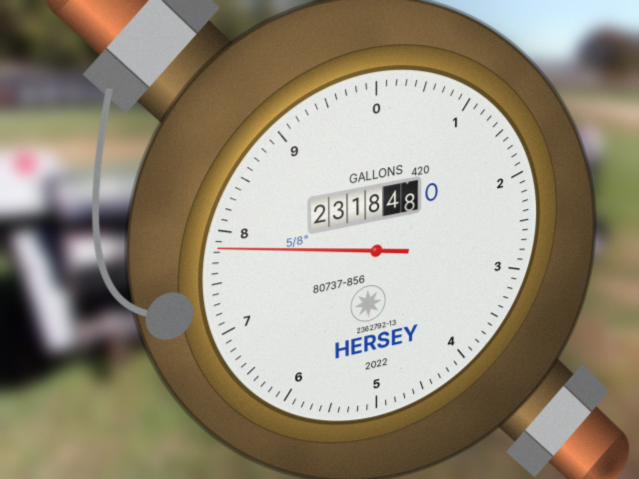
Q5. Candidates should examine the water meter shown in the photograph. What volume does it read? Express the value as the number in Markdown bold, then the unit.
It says **2318477.8** gal
